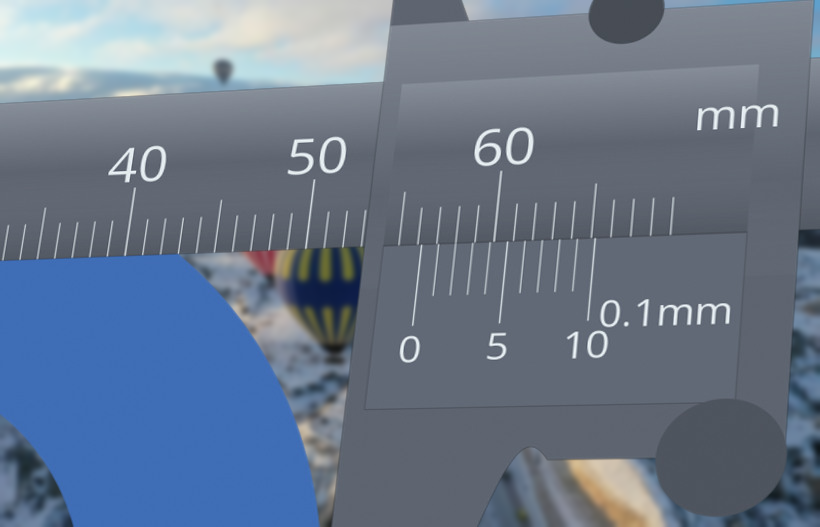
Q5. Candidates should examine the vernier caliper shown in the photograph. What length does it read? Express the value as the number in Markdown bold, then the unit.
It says **56.2** mm
